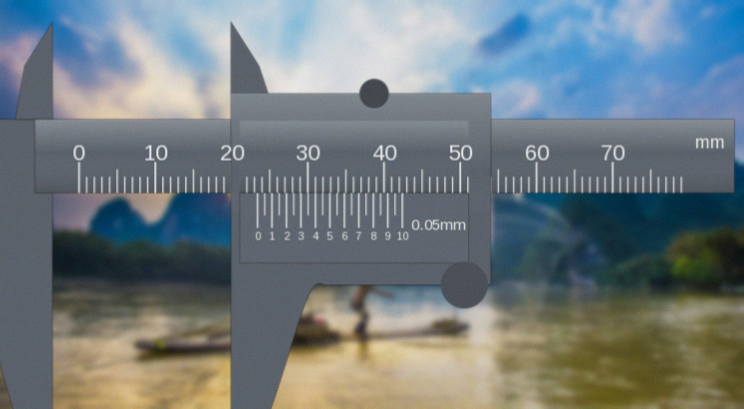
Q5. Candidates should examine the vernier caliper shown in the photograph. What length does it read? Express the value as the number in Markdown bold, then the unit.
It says **23.4** mm
